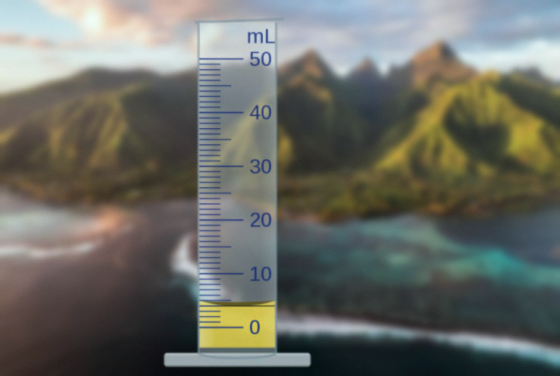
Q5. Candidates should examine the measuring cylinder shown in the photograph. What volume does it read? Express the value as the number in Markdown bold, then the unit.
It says **4** mL
